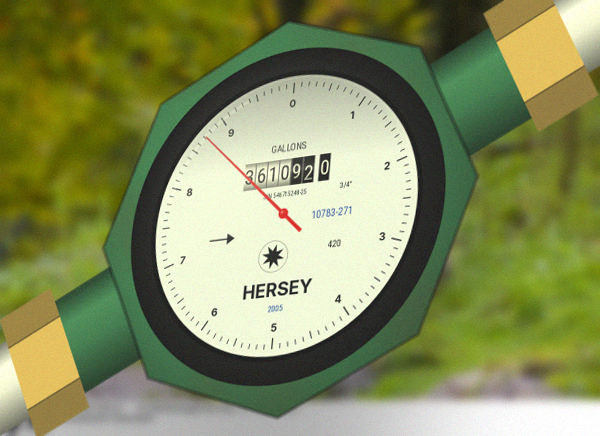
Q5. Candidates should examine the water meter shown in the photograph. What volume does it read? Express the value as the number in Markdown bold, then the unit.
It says **3610918.7** gal
